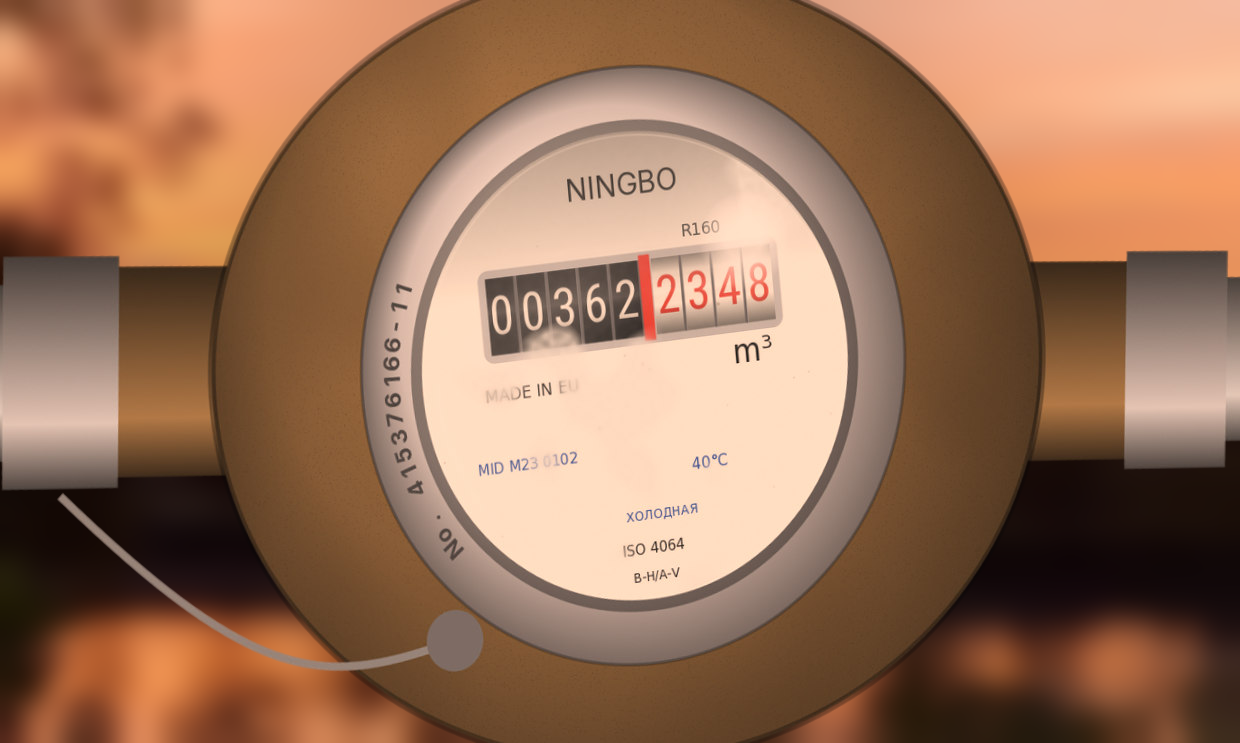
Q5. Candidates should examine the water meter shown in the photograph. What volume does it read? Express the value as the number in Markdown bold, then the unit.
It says **362.2348** m³
